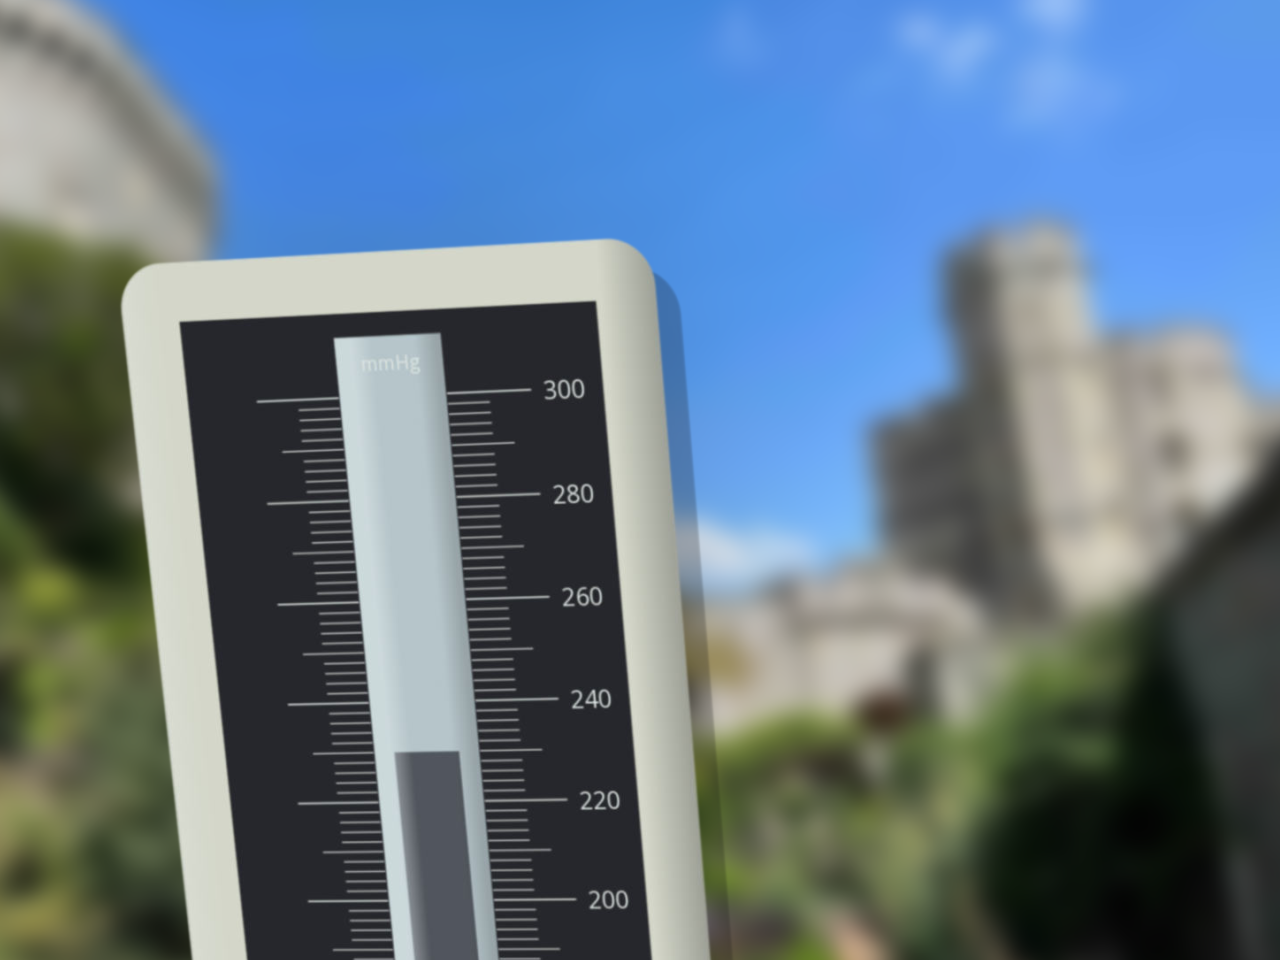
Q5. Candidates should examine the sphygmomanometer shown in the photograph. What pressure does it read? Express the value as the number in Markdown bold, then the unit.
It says **230** mmHg
